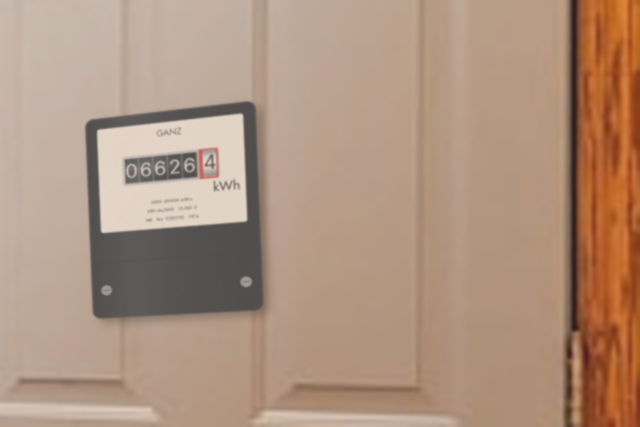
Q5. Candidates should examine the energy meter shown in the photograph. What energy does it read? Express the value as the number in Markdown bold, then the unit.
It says **6626.4** kWh
